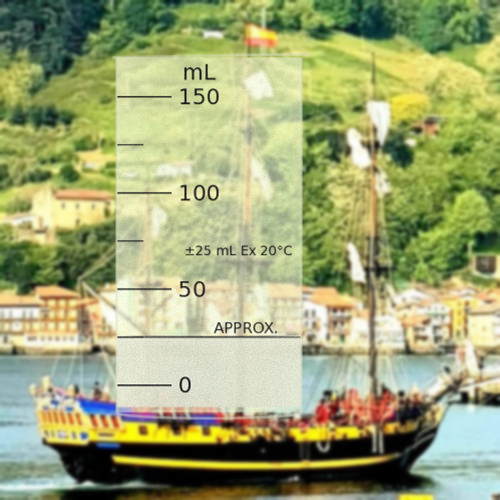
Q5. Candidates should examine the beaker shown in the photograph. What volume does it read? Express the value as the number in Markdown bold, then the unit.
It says **25** mL
